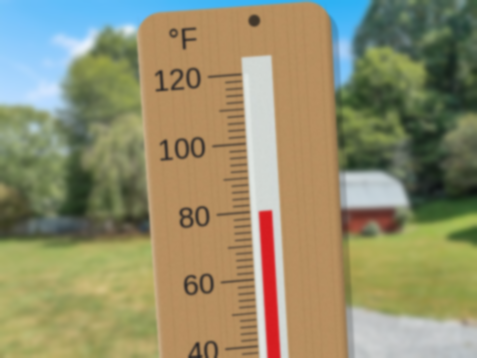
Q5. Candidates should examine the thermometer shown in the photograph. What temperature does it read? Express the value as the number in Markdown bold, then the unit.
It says **80** °F
